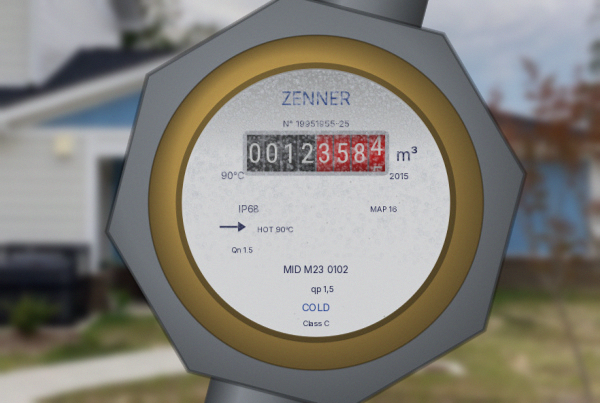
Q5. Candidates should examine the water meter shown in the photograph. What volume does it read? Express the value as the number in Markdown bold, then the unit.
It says **12.3584** m³
